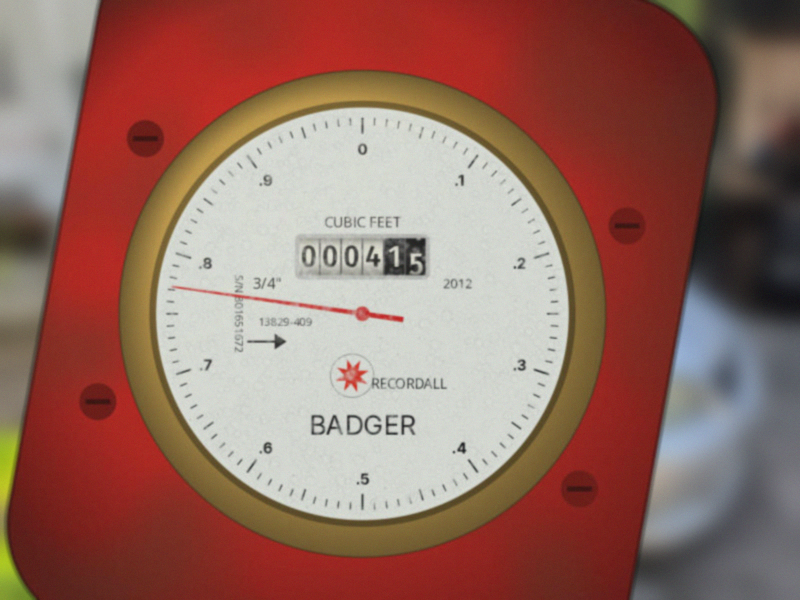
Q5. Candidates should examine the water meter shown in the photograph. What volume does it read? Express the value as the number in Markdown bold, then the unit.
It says **414.77** ft³
